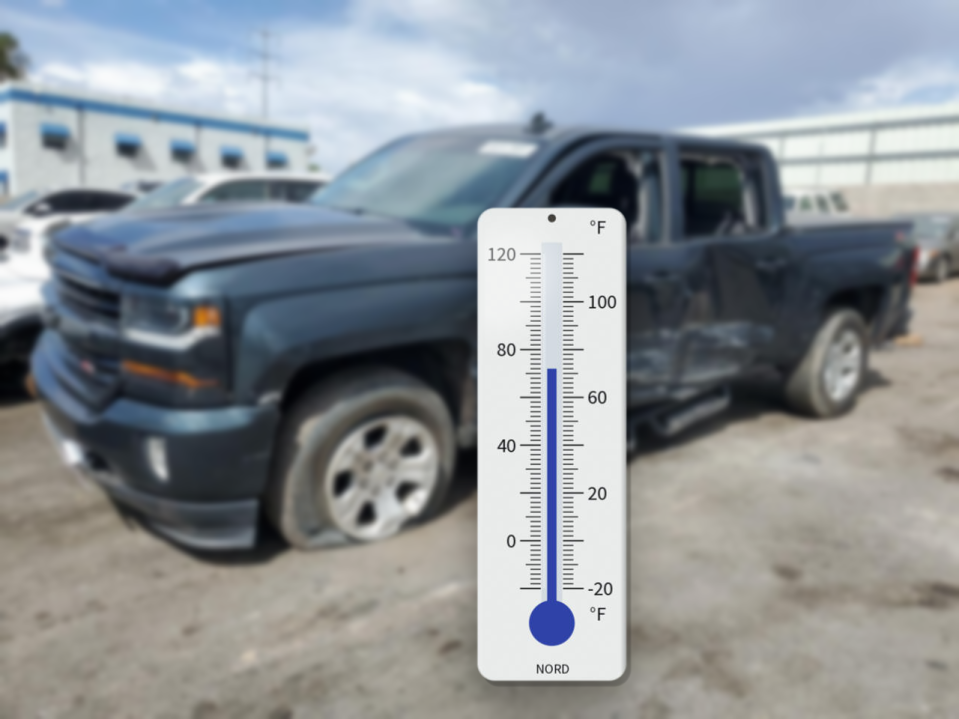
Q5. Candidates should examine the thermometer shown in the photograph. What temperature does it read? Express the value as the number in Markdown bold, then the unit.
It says **72** °F
